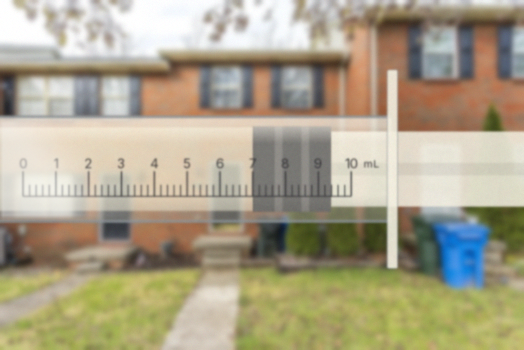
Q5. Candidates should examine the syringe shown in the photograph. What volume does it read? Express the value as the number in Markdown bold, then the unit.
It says **7** mL
